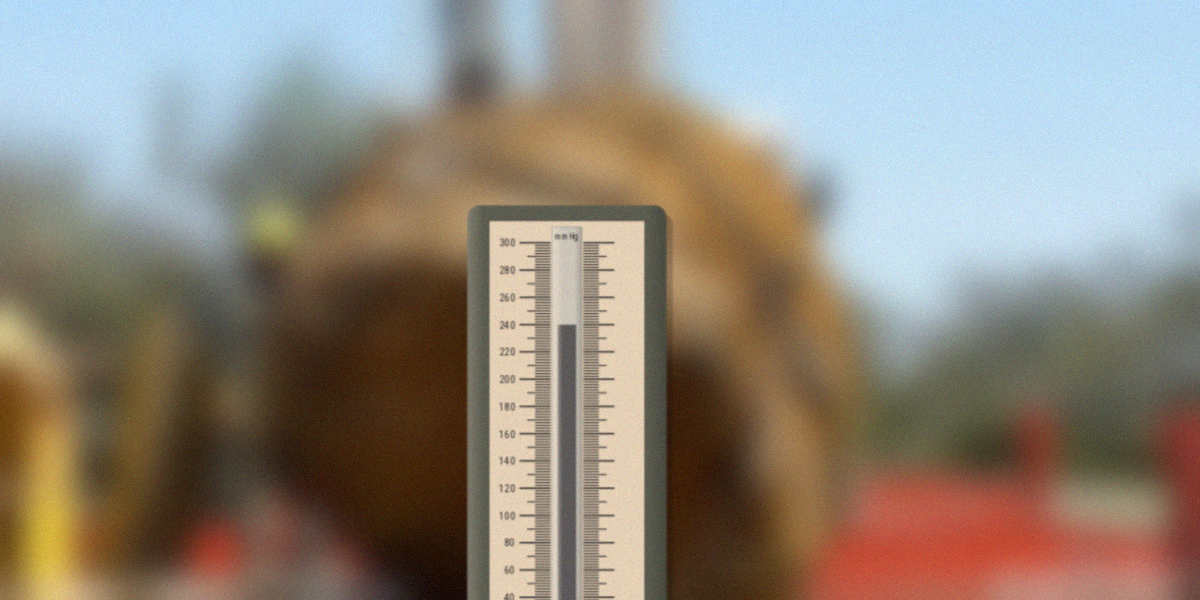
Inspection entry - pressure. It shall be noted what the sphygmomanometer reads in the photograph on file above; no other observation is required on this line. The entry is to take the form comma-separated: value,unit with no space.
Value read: 240,mmHg
